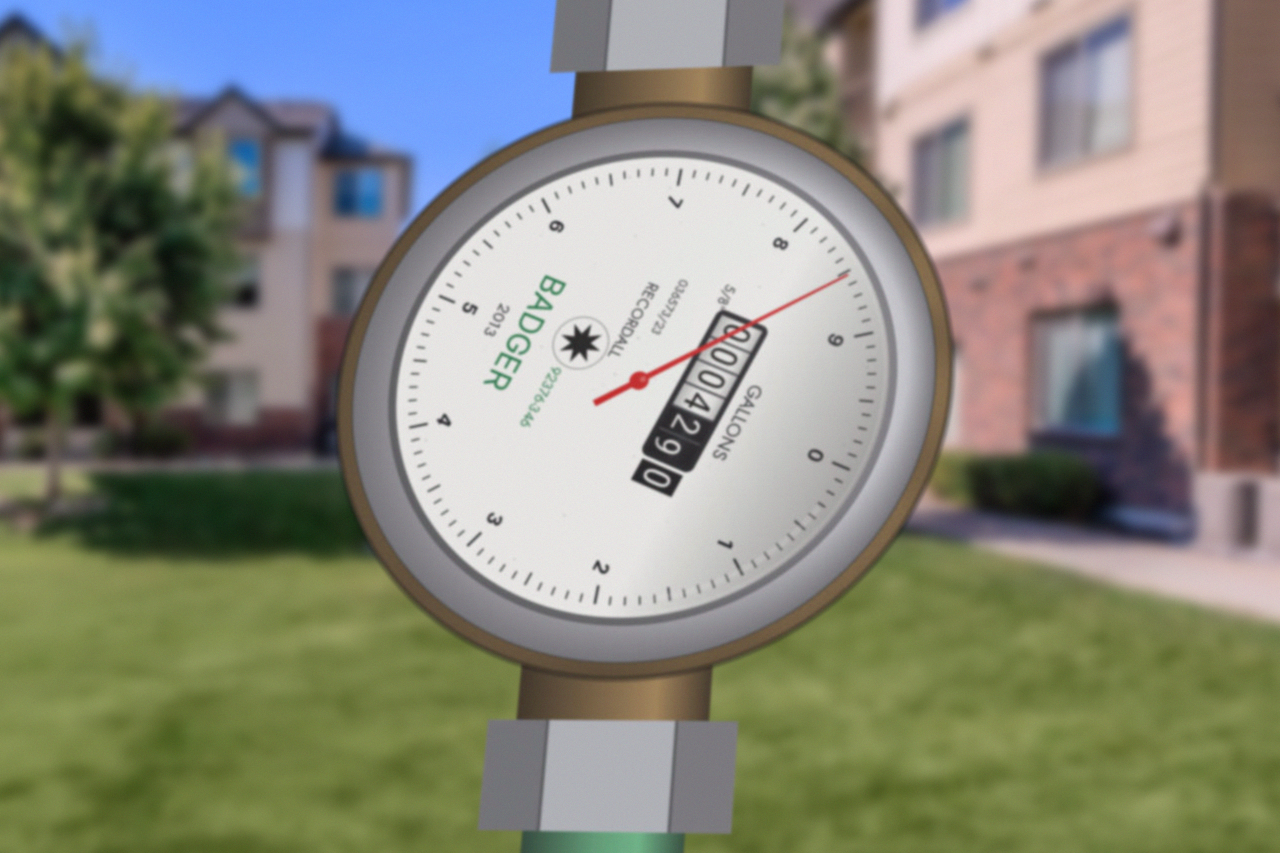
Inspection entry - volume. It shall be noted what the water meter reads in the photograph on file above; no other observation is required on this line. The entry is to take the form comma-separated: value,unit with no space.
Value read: 4288.5,gal
